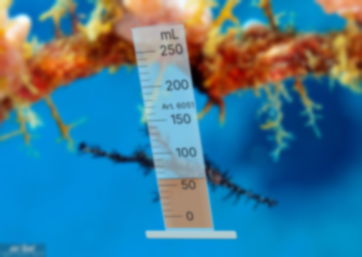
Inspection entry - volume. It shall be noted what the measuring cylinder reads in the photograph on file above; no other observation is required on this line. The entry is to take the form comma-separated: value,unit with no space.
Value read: 60,mL
